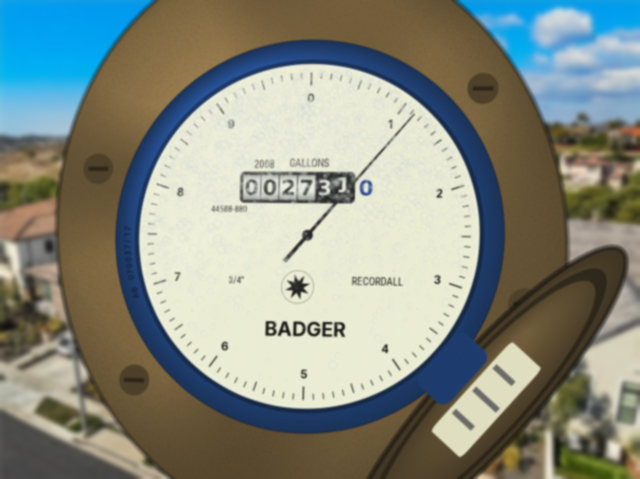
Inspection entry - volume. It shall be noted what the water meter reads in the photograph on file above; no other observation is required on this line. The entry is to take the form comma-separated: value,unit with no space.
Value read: 27311.1,gal
